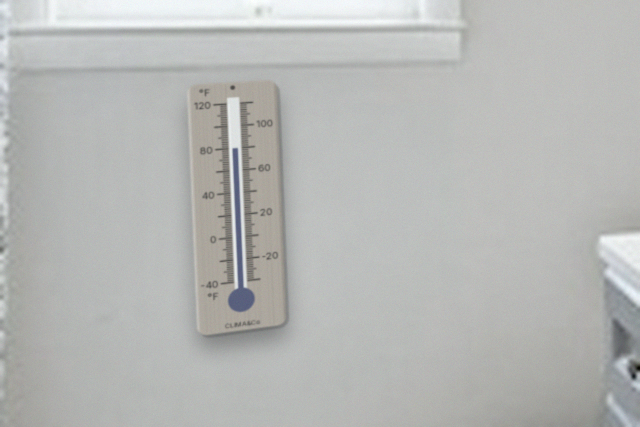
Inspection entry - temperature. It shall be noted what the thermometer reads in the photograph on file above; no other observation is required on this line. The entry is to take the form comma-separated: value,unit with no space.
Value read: 80,°F
